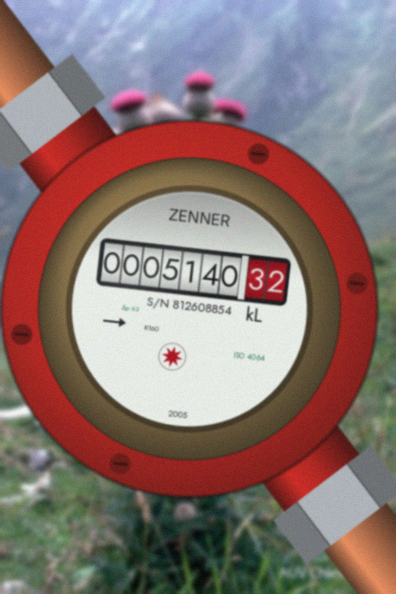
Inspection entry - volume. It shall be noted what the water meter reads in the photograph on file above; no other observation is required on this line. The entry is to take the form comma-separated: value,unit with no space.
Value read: 5140.32,kL
